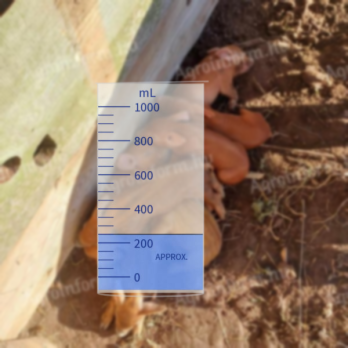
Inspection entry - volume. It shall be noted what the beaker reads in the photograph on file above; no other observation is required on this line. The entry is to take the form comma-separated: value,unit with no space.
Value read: 250,mL
